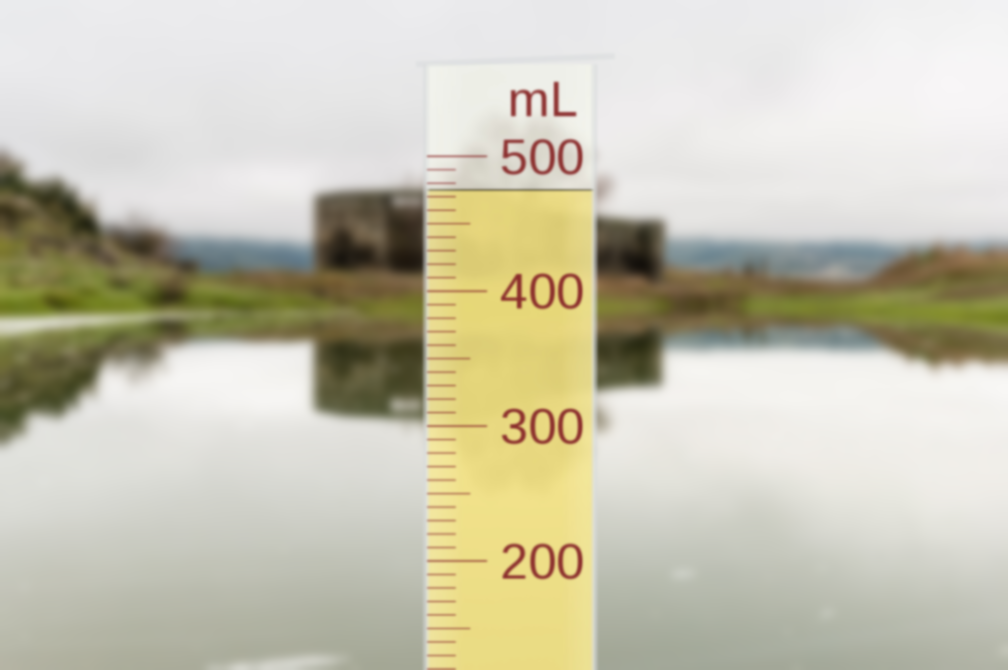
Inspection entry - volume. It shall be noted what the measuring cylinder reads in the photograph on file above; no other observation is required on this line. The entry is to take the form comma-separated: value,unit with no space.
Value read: 475,mL
